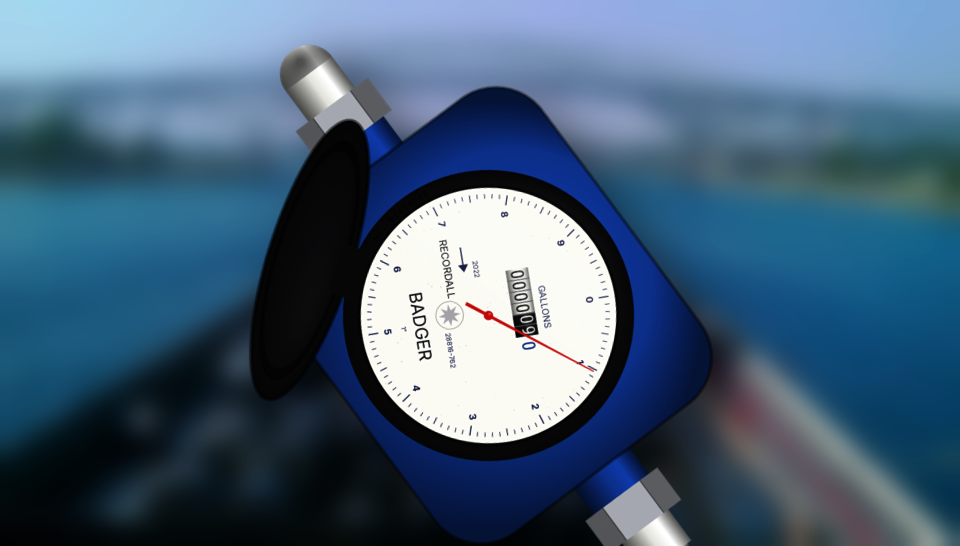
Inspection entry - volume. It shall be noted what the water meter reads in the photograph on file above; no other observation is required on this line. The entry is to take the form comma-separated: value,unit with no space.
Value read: 91.0,gal
